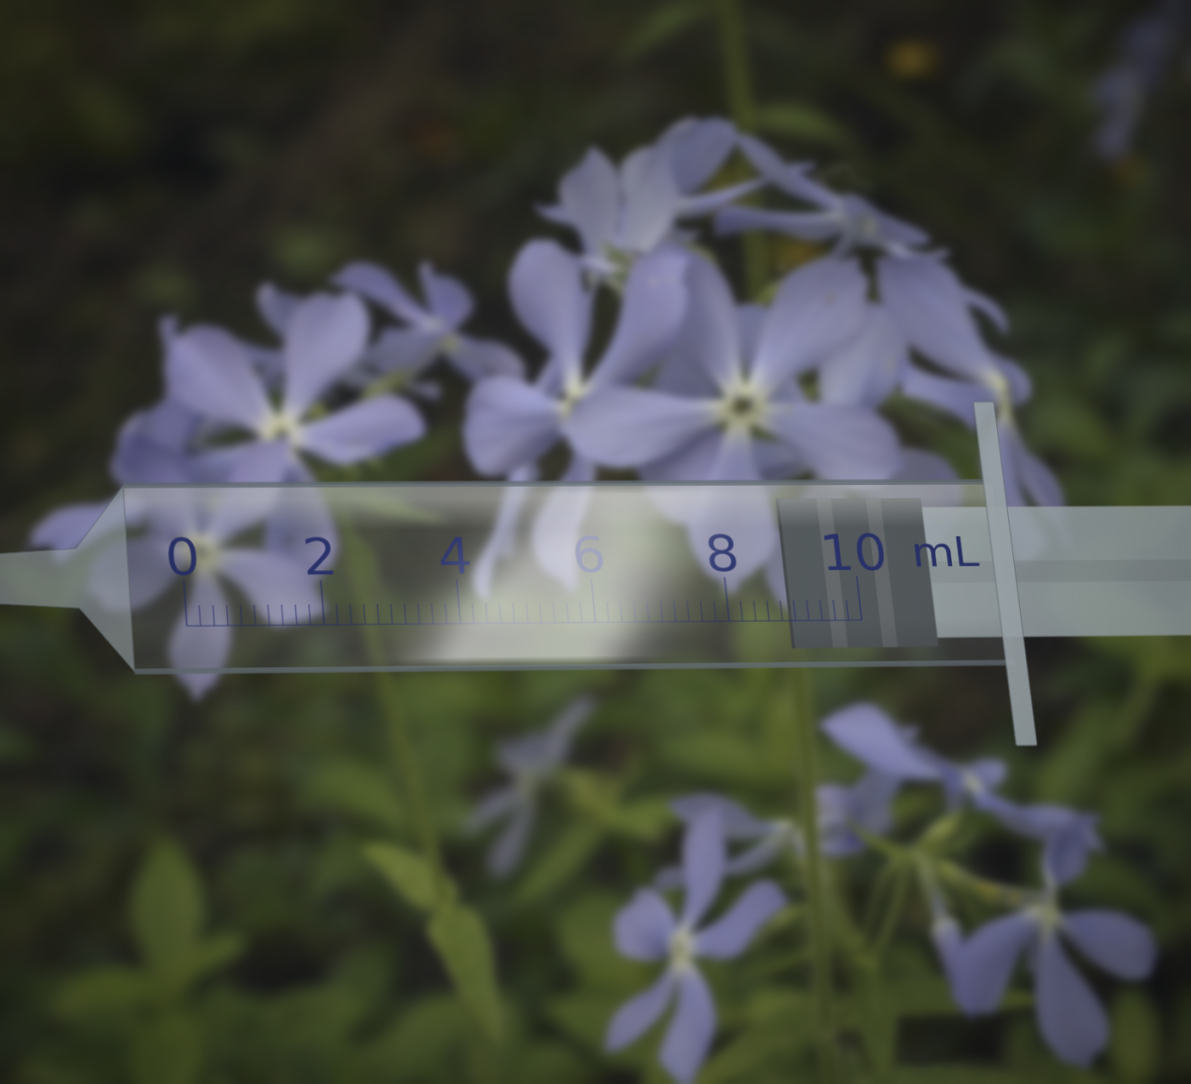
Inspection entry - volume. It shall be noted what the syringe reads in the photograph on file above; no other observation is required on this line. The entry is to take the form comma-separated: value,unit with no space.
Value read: 8.9,mL
